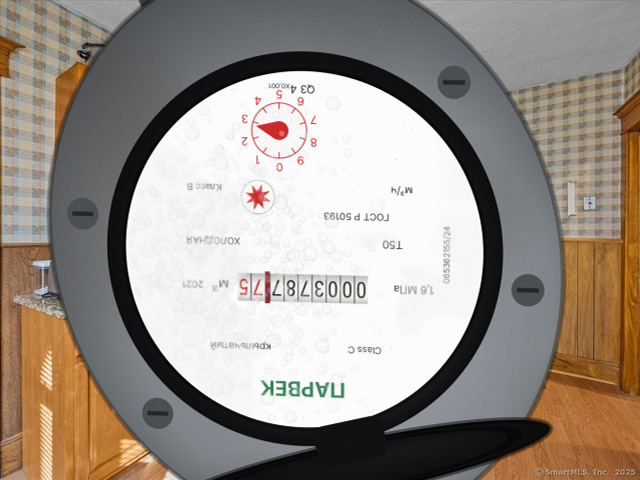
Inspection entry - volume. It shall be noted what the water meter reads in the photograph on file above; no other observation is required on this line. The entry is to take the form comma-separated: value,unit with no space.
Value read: 3787.752,m³
